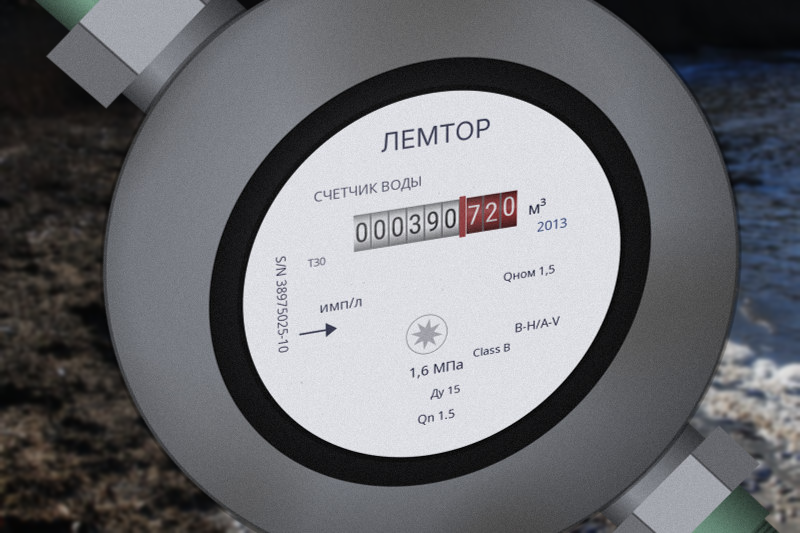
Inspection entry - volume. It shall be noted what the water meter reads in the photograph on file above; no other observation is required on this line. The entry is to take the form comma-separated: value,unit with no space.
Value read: 390.720,m³
